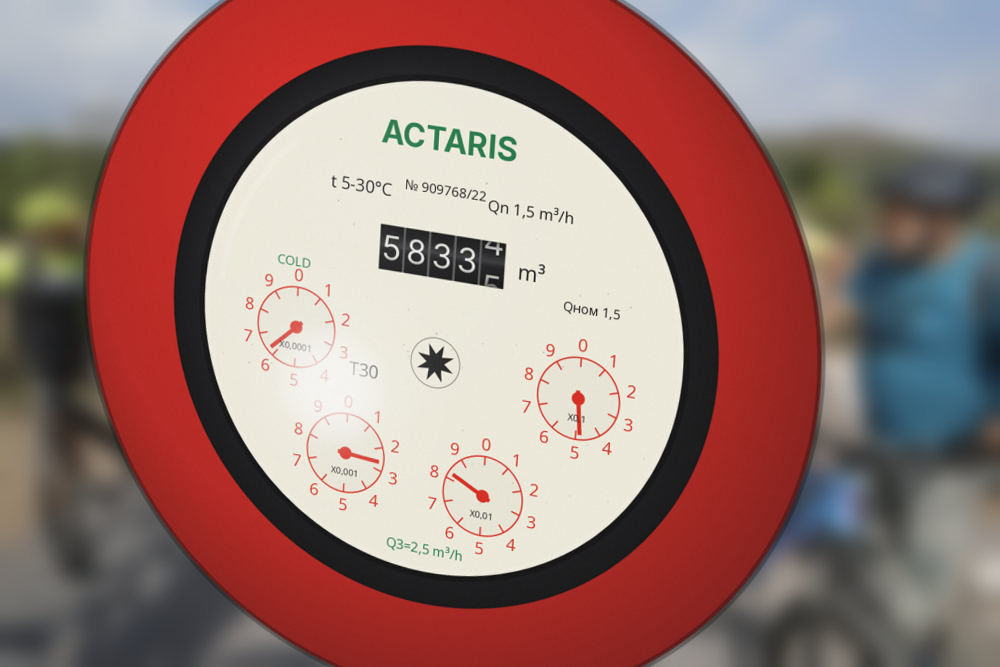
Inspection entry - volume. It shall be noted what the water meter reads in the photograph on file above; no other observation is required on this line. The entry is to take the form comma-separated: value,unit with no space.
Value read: 58334.4826,m³
